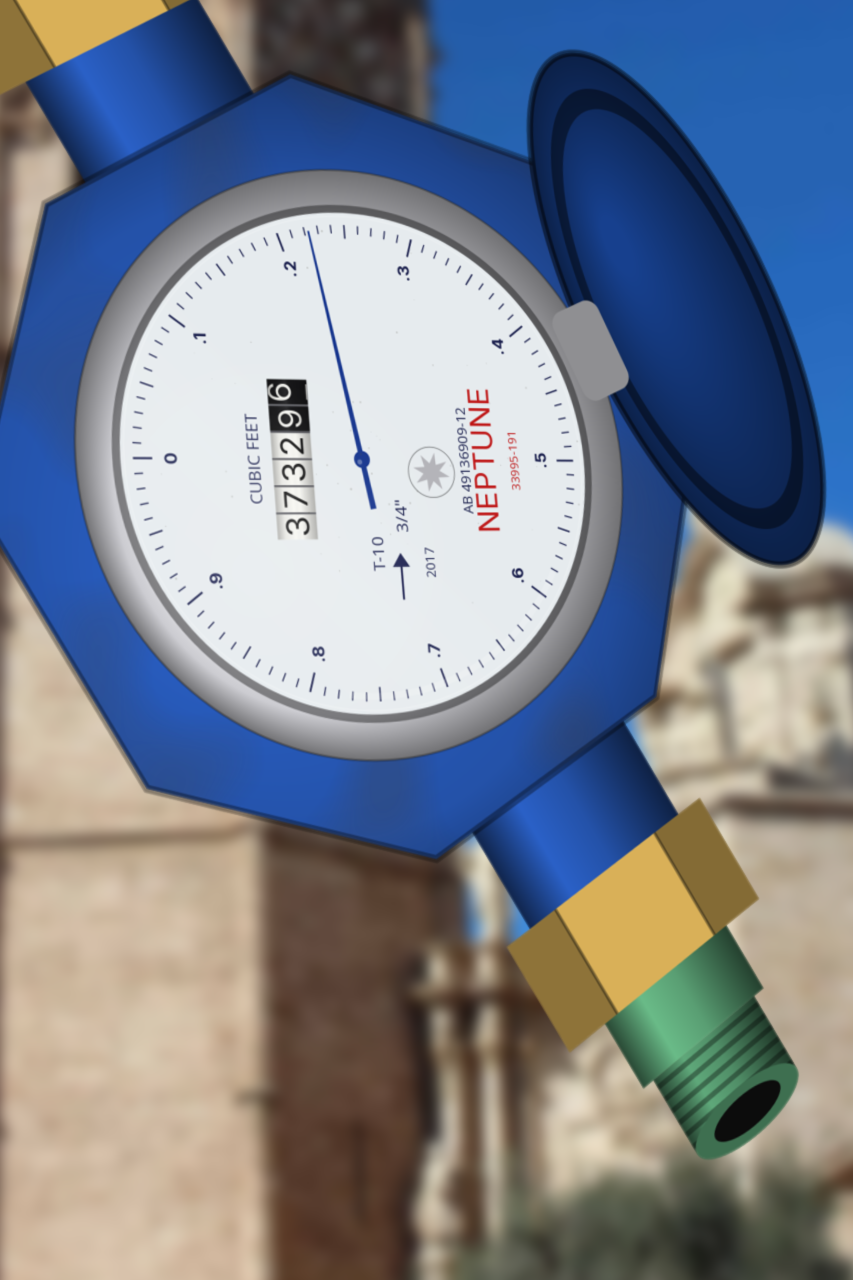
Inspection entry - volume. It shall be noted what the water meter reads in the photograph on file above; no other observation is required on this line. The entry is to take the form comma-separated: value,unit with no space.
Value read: 373296.22,ft³
